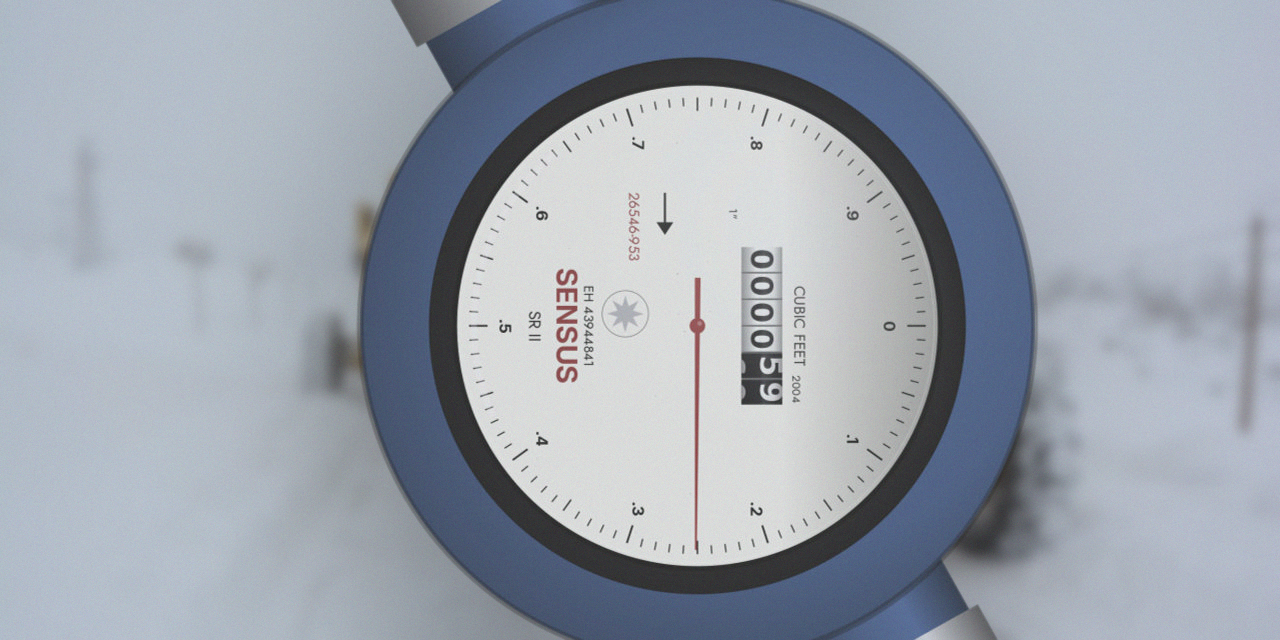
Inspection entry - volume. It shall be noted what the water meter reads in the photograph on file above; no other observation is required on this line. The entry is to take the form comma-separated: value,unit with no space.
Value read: 59.25,ft³
